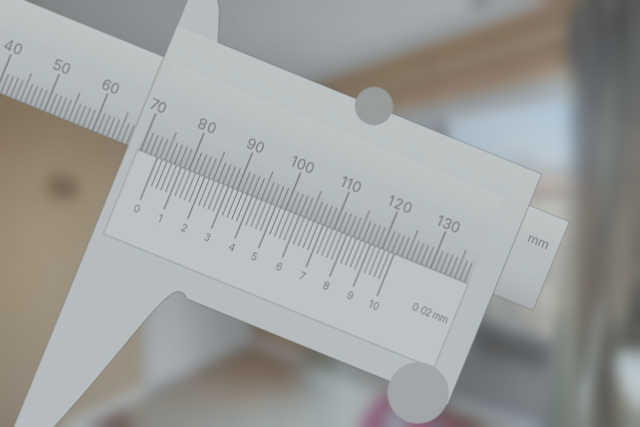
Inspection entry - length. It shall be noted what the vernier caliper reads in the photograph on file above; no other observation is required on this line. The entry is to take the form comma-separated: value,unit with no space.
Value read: 73.5,mm
